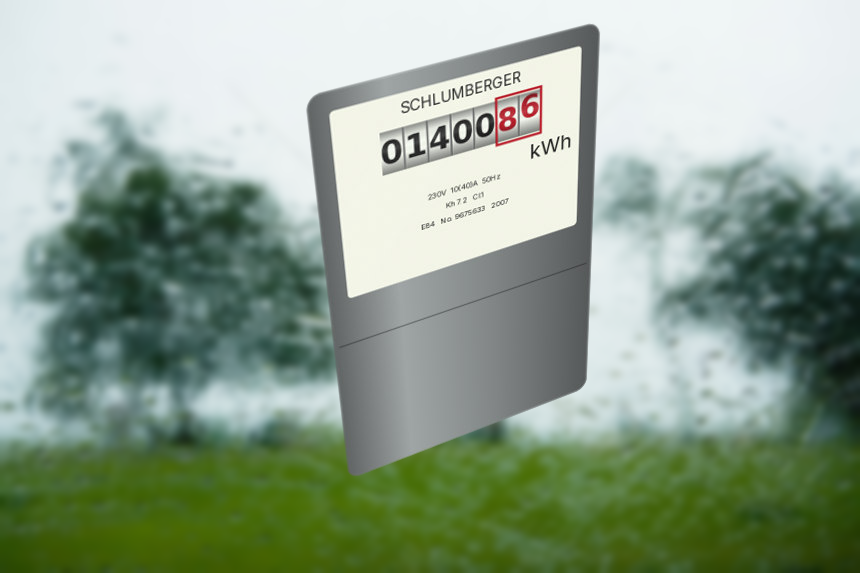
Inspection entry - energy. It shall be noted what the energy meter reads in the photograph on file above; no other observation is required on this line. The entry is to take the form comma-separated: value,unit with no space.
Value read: 1400.86,kWh
